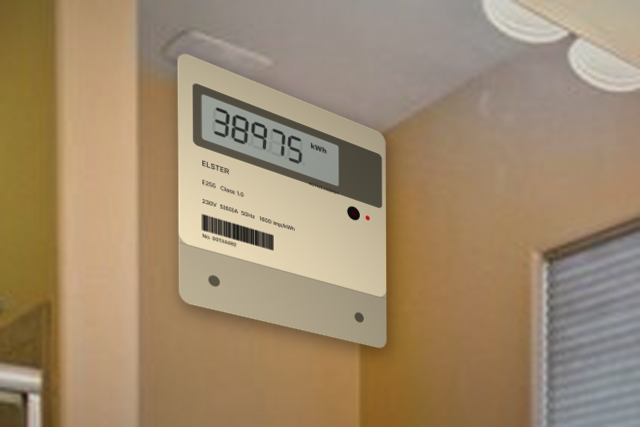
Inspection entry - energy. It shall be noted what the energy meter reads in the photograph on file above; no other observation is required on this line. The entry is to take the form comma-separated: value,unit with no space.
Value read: 38975,kWh
